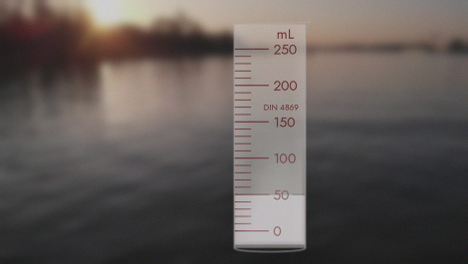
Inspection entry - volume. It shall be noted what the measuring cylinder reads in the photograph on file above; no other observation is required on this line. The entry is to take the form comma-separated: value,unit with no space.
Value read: 50,mL
